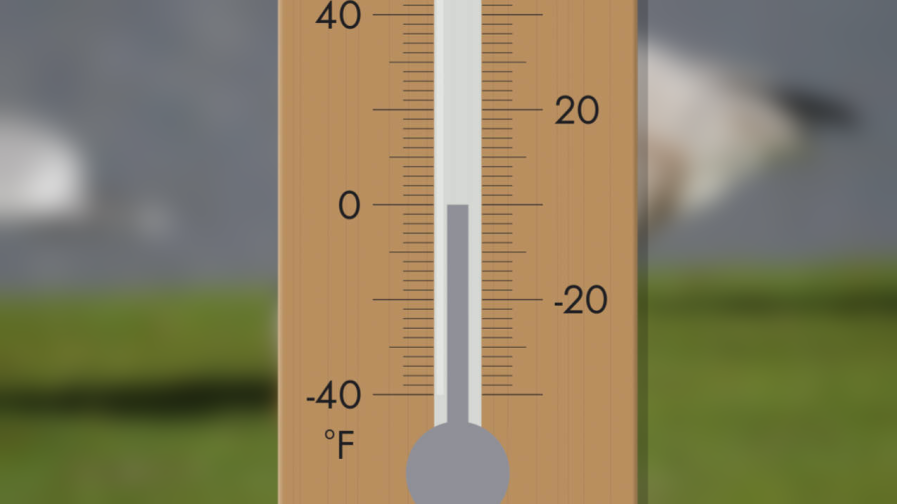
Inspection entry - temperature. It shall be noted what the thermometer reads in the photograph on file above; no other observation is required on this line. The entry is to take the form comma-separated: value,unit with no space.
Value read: 0,°F
